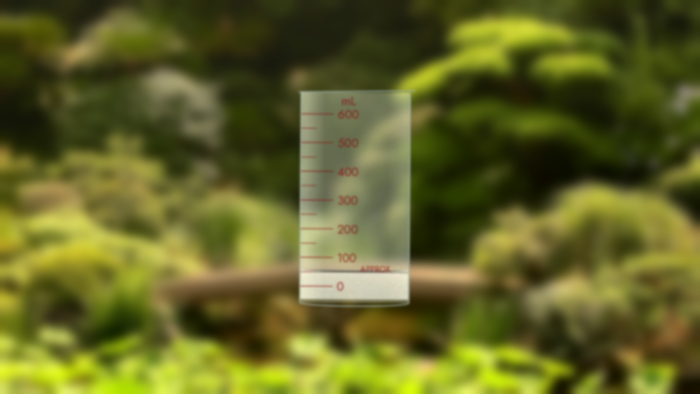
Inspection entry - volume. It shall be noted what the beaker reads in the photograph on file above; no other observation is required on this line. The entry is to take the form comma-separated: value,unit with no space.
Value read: 50,mL
